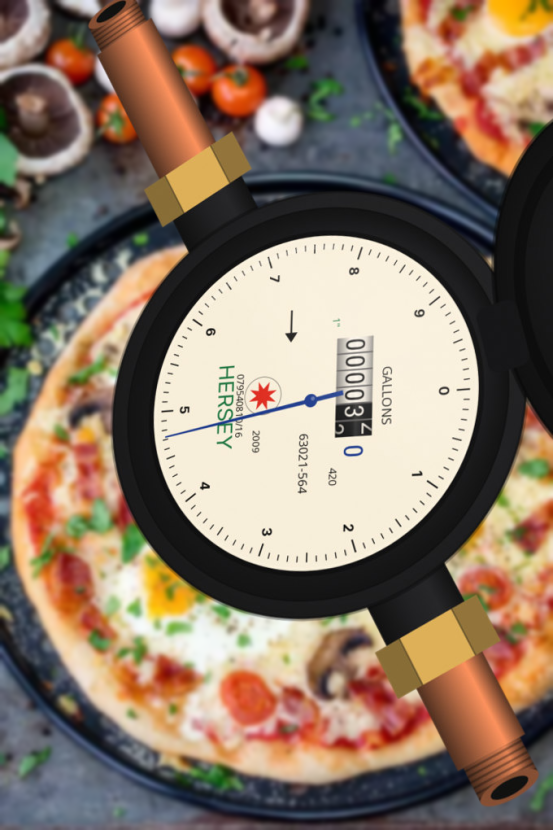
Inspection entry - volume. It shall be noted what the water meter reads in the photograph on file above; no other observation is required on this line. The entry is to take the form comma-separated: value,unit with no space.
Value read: 324.7,gal
